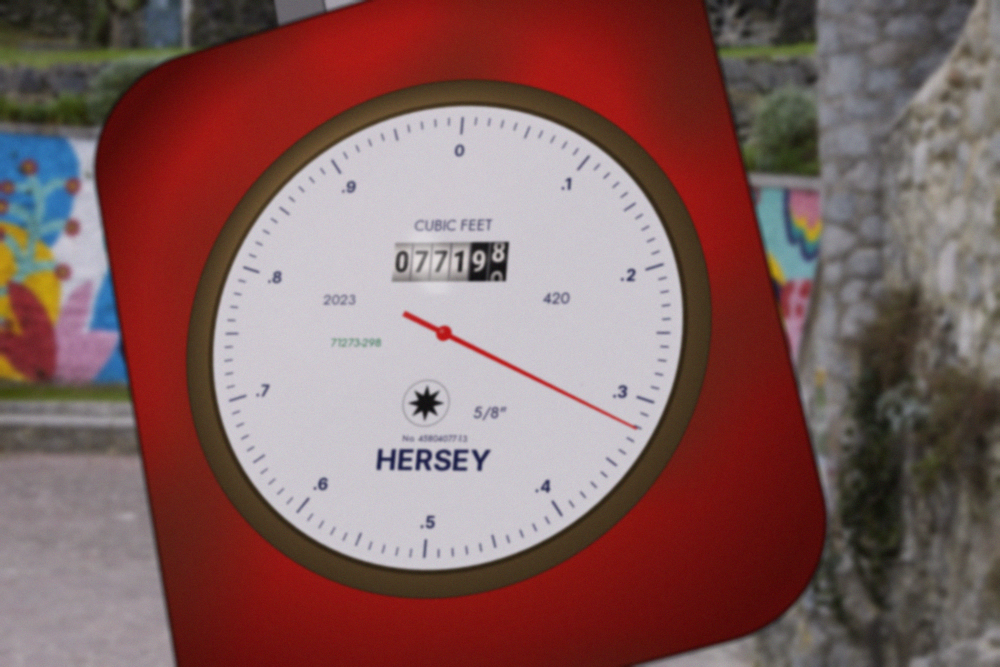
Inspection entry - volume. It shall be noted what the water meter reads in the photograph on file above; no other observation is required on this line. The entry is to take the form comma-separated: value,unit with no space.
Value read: 77198.32,ft³
